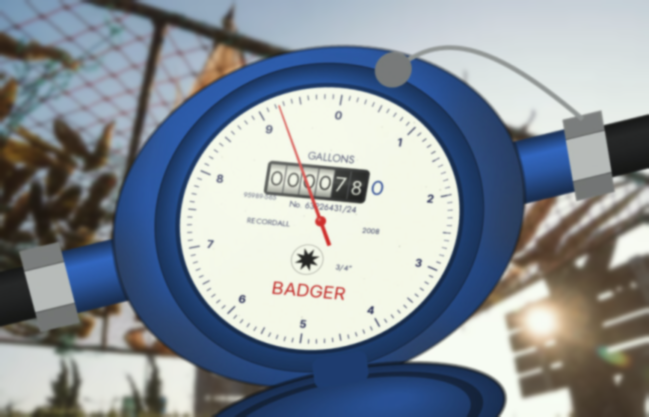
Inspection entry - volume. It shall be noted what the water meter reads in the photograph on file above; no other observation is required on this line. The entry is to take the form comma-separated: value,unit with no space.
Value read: 779.2,gal
